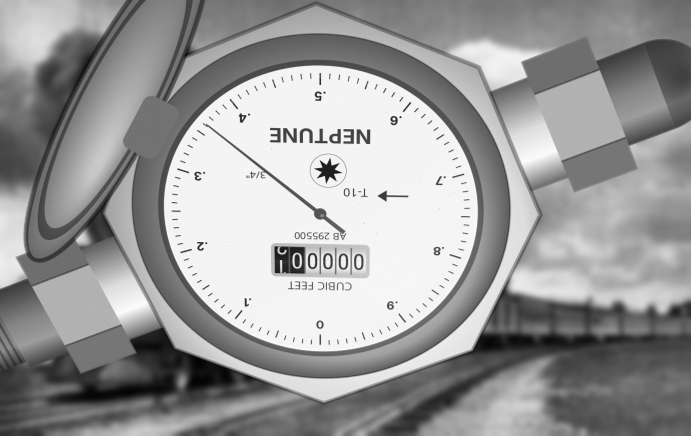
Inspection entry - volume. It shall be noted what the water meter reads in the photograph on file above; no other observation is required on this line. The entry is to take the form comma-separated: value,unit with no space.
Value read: 1.36,ft³
